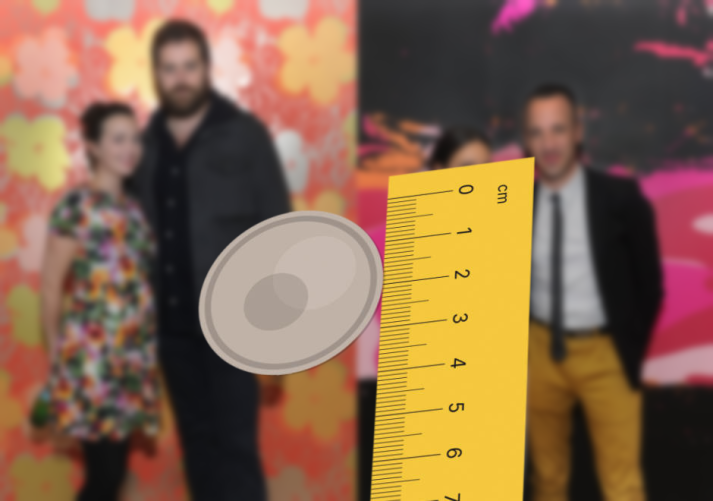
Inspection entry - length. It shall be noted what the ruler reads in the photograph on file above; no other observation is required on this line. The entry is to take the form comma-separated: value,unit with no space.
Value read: 3.8,cm
